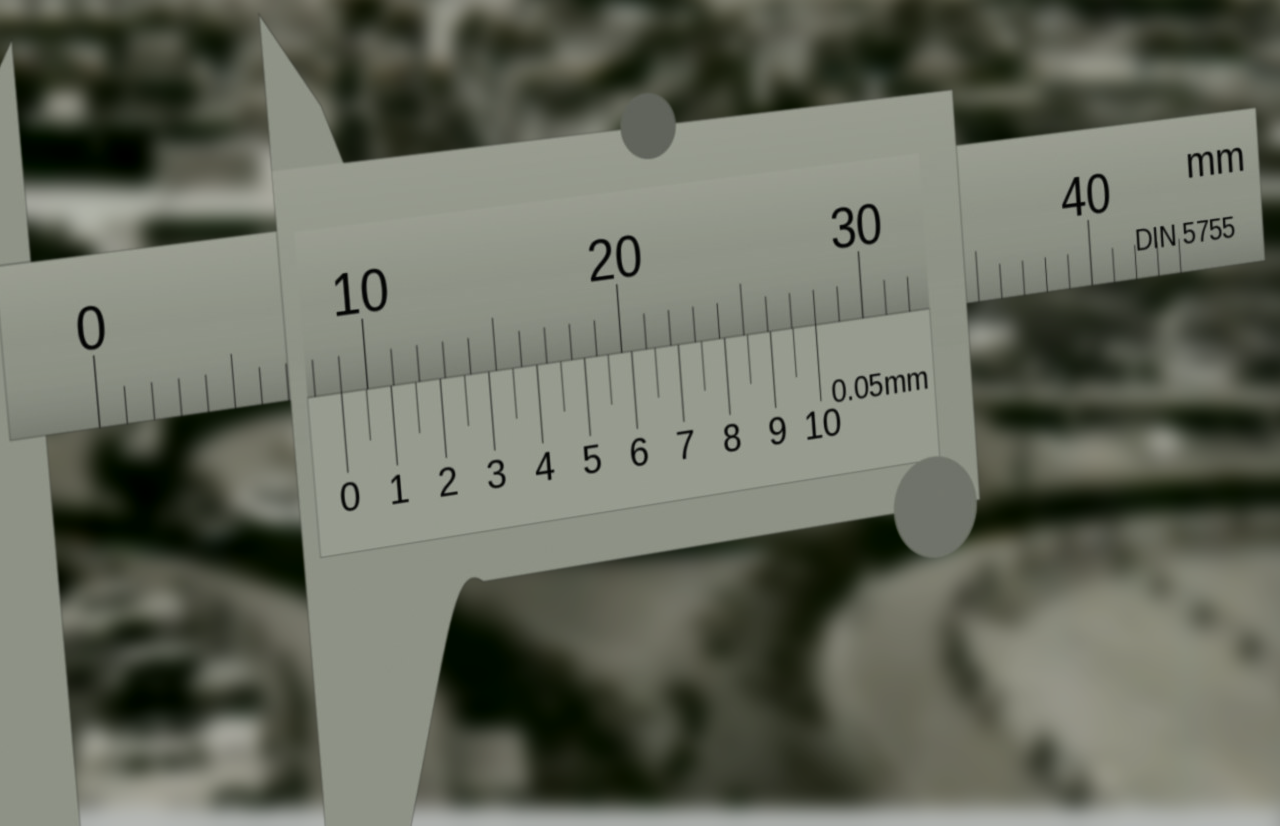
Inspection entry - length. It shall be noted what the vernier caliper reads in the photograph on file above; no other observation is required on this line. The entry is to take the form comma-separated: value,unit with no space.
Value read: 9.0,mm
